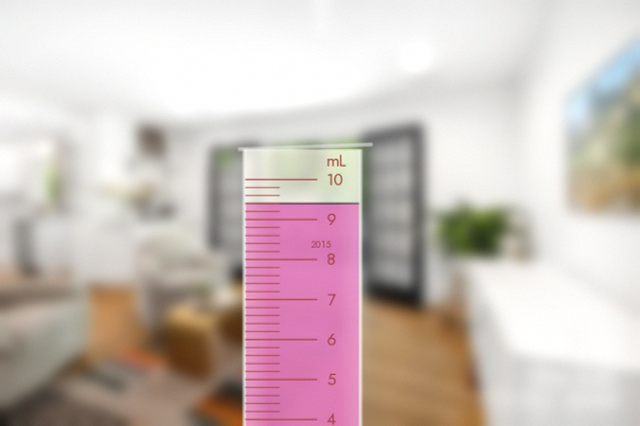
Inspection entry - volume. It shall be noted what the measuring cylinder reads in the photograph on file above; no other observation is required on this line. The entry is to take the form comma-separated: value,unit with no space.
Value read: 9.4,mL
